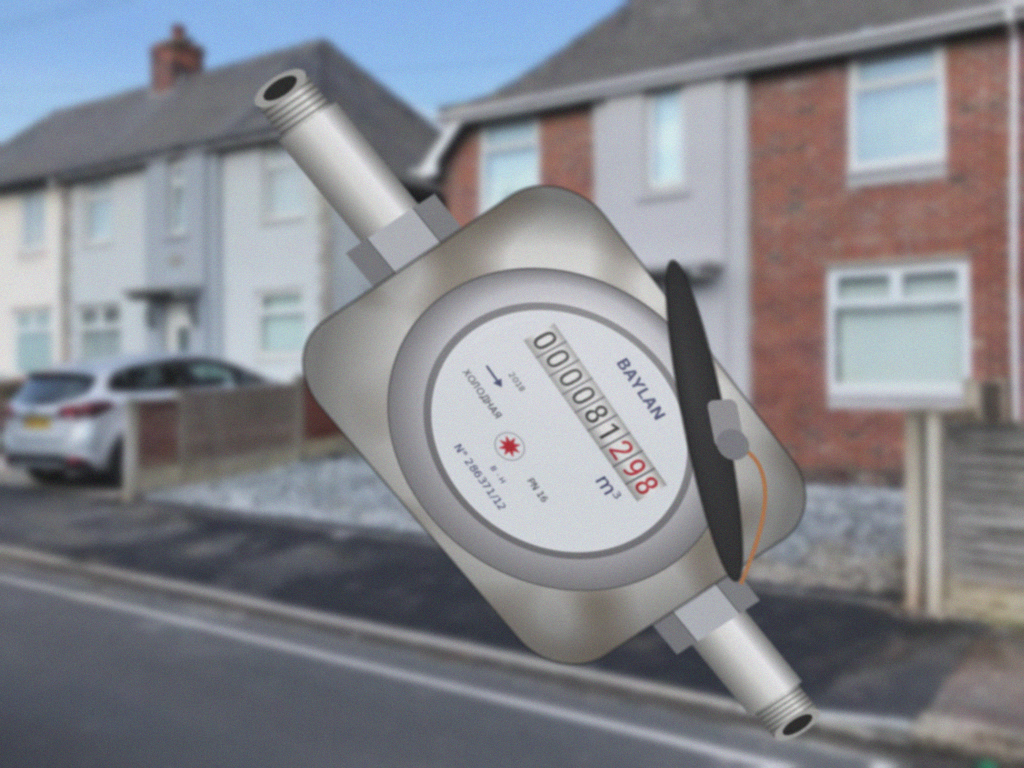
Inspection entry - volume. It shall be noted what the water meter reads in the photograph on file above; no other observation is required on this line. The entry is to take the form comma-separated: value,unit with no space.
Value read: 81.298,m³
